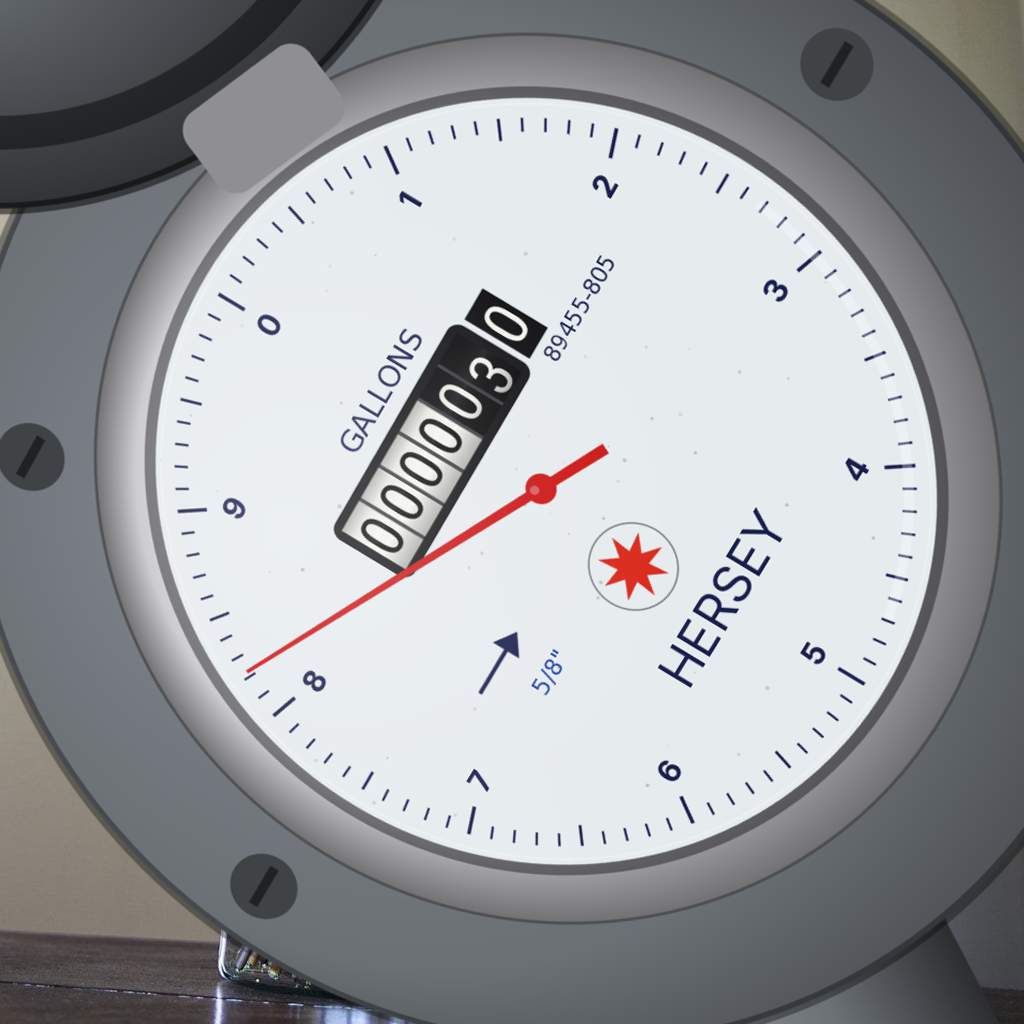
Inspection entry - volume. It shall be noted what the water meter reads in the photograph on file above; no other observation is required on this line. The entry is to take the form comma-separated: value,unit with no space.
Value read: 28.2,gal
